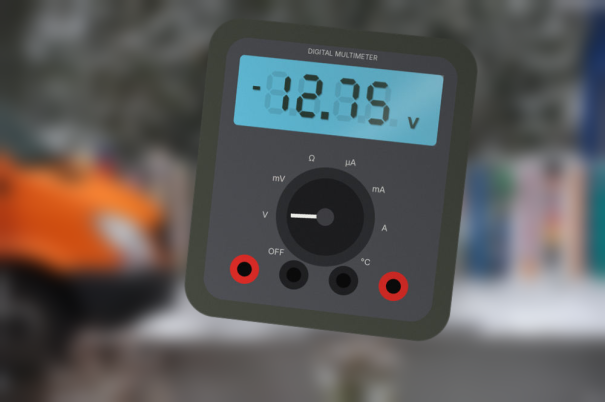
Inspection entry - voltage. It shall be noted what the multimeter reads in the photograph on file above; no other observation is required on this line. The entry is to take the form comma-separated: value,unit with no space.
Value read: -12.75,V
